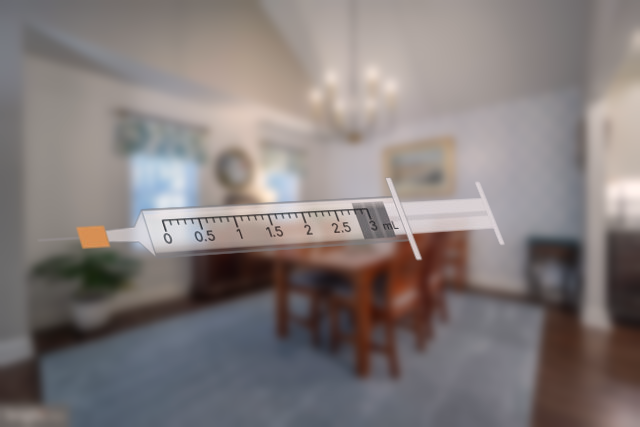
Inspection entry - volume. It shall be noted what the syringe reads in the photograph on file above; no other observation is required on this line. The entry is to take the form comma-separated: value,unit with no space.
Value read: 2.8,mL
